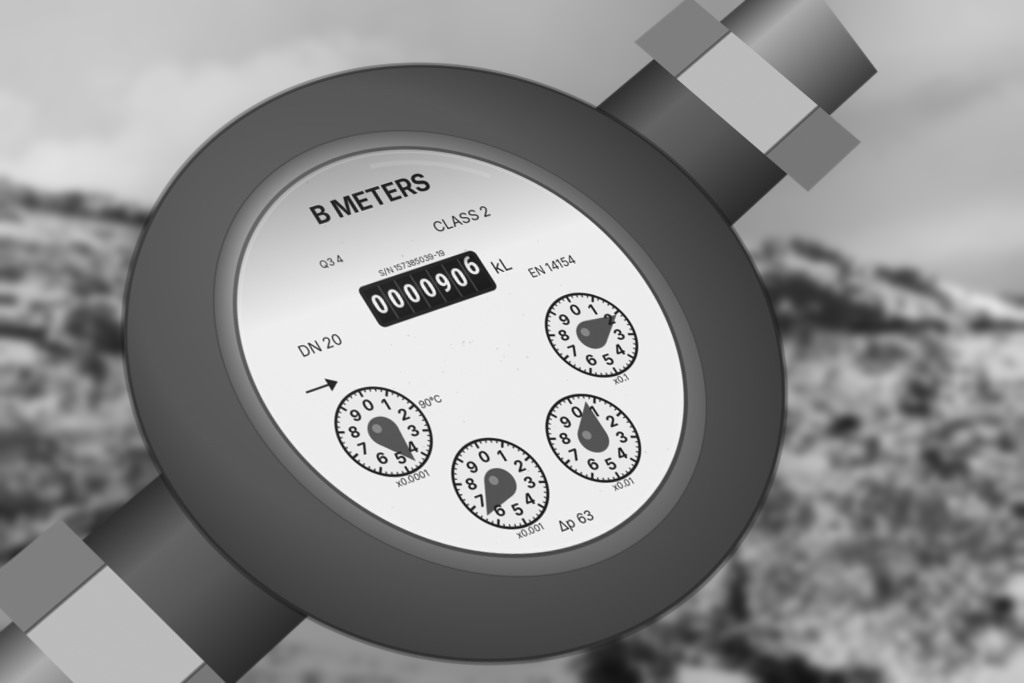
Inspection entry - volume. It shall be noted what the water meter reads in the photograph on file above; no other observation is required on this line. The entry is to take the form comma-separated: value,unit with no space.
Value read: 906.2064,kL
